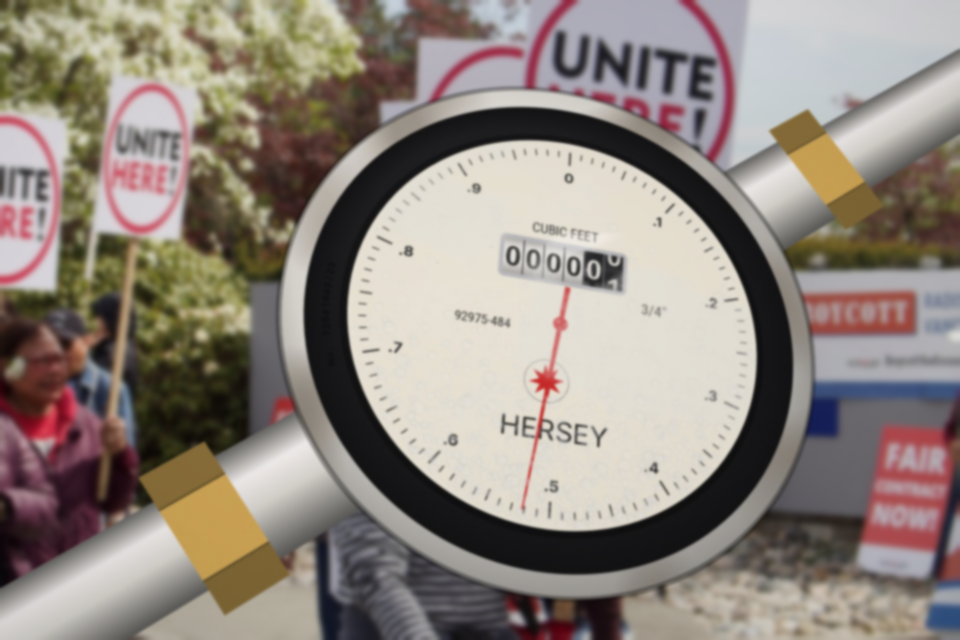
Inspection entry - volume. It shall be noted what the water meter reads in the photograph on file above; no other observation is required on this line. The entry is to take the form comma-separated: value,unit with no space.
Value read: 0.52,ft³
